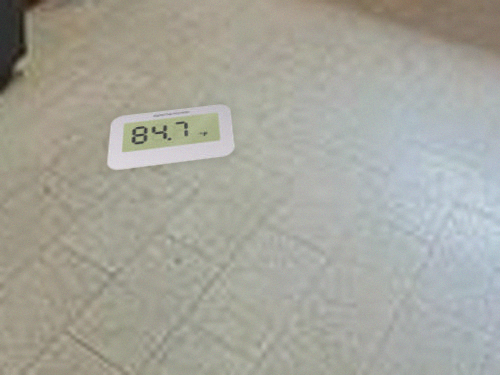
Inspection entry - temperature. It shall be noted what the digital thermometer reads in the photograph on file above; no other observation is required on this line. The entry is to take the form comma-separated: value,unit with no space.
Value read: 84.7,°F
